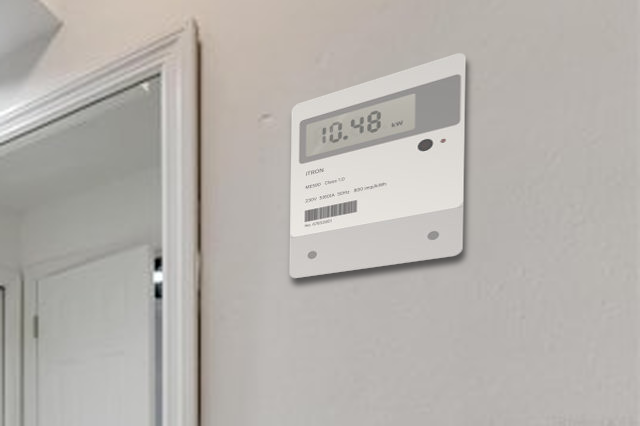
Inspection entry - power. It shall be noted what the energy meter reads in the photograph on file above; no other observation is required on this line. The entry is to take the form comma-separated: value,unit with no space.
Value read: 10.48,kW
